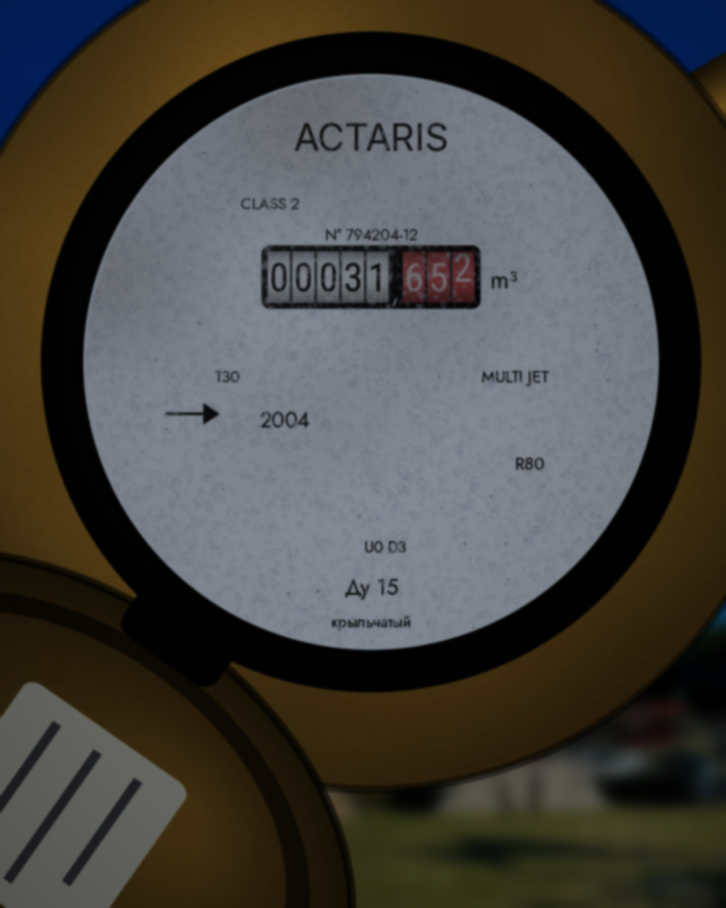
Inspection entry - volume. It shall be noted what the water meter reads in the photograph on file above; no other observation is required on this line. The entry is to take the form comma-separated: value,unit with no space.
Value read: 31.652,m³
